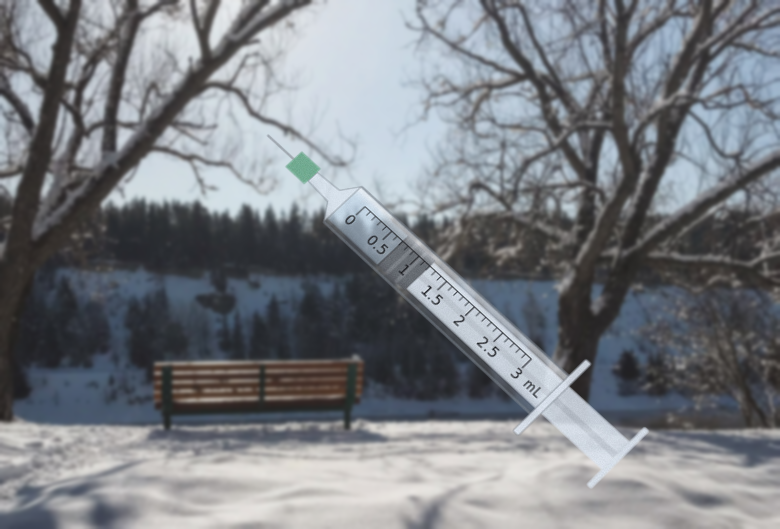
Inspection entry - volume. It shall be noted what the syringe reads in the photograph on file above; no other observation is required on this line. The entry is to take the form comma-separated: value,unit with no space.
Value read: 0.7,mL
